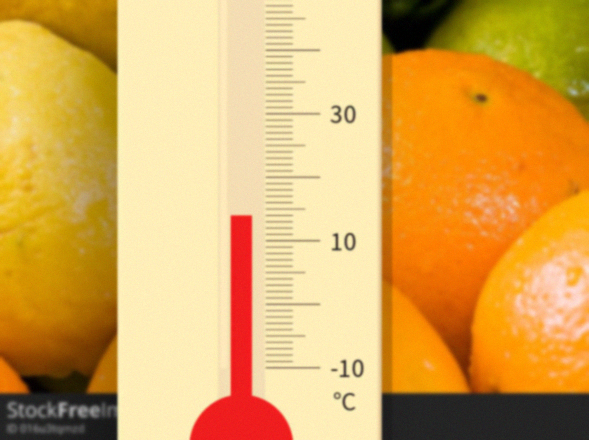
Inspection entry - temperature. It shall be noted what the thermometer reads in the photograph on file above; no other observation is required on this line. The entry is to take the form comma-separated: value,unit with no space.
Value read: 14,°C
